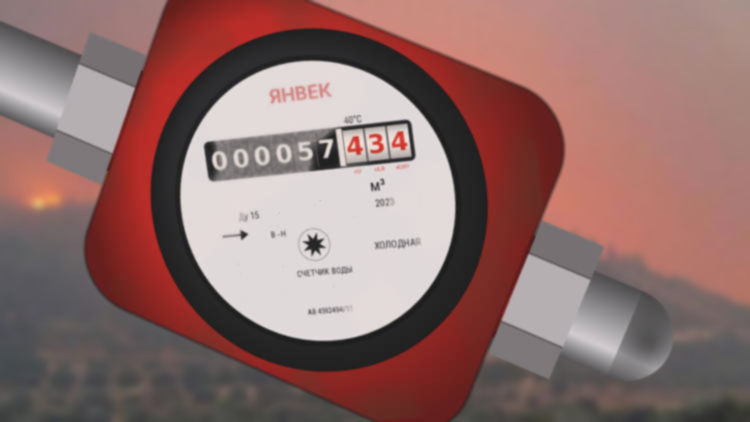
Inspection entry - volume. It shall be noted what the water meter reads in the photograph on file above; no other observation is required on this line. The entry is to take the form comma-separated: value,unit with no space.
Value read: 57.434,m³
